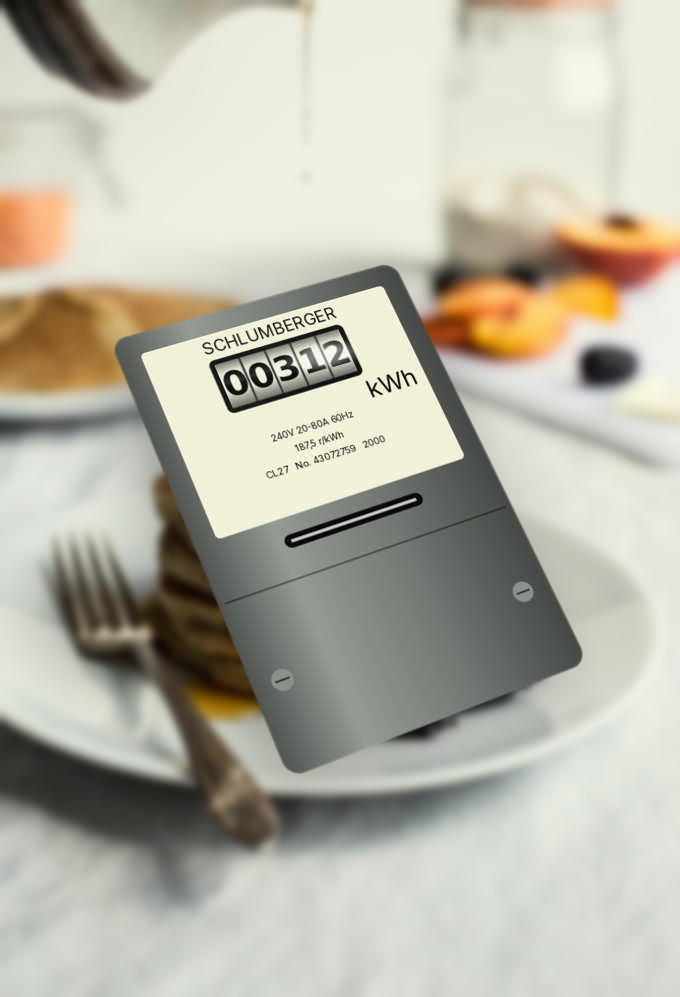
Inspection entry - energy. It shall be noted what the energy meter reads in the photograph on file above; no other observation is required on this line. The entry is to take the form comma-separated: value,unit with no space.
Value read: 312,kWh
